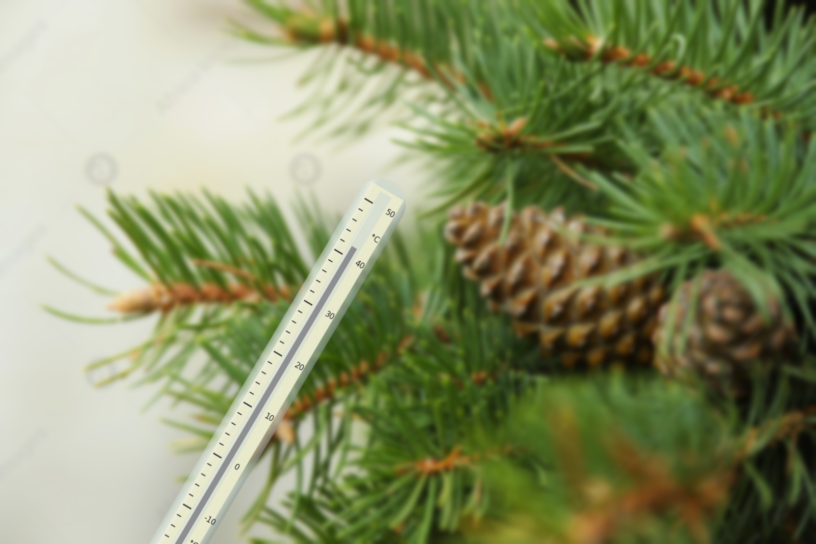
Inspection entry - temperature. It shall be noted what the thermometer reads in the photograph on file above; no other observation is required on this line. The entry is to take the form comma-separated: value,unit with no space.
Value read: 42,°C
